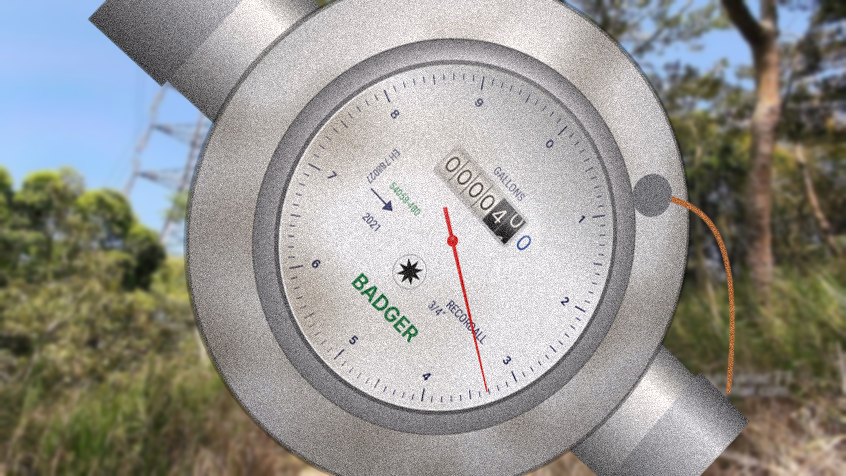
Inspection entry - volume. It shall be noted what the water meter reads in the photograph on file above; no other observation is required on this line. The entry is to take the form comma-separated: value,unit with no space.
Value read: 403.3,gal
